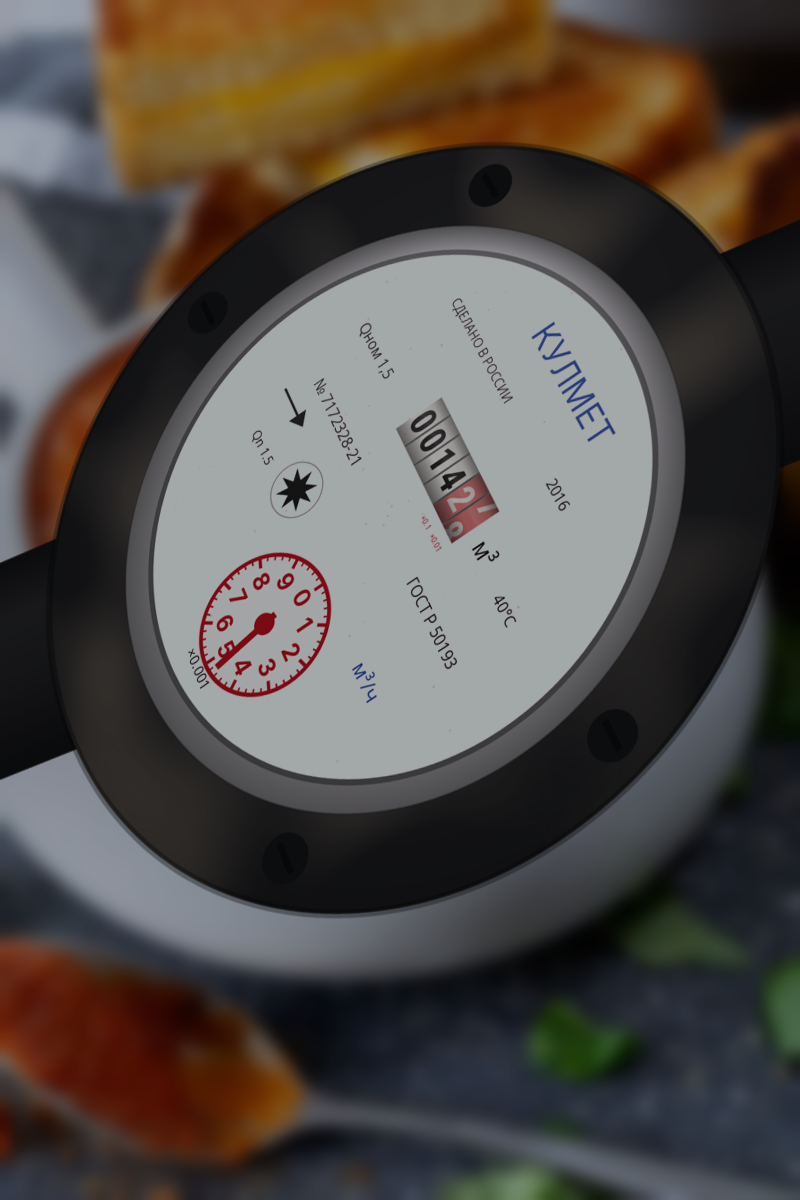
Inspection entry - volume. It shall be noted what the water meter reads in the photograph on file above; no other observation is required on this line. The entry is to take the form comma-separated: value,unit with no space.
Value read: 14.274,m³
